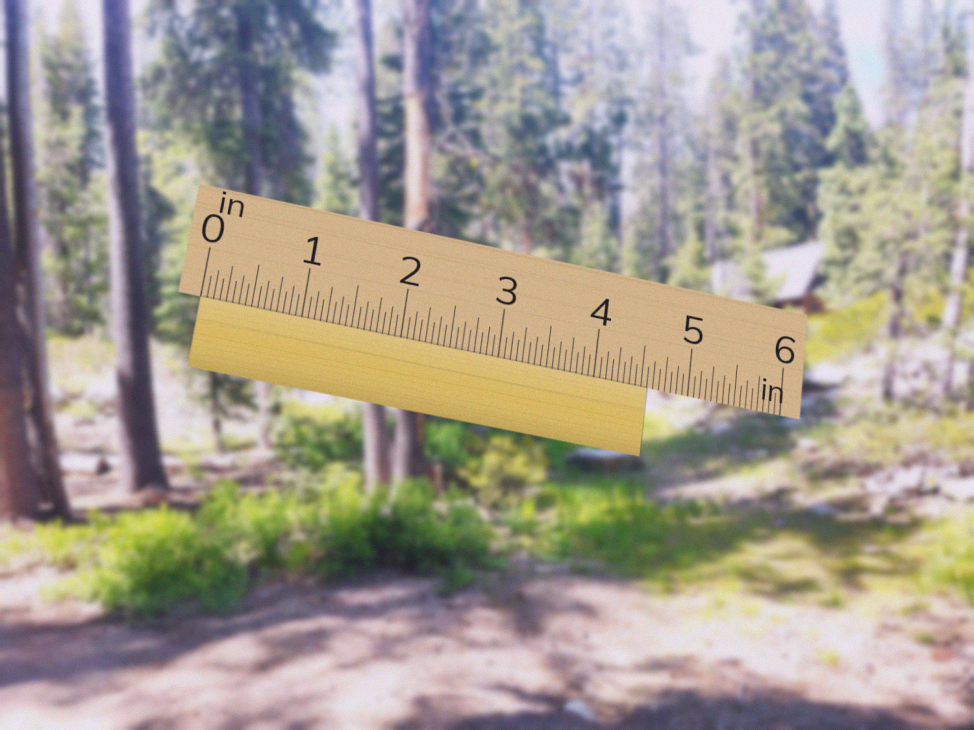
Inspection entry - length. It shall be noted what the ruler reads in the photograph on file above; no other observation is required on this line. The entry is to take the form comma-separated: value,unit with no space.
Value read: 4.5625,in
